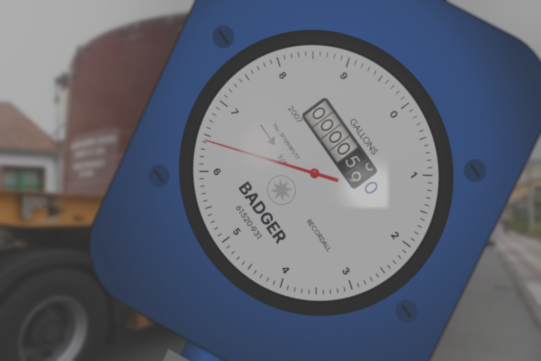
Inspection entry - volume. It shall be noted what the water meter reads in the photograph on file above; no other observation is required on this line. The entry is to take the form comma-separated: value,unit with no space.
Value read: 586.4,gal
